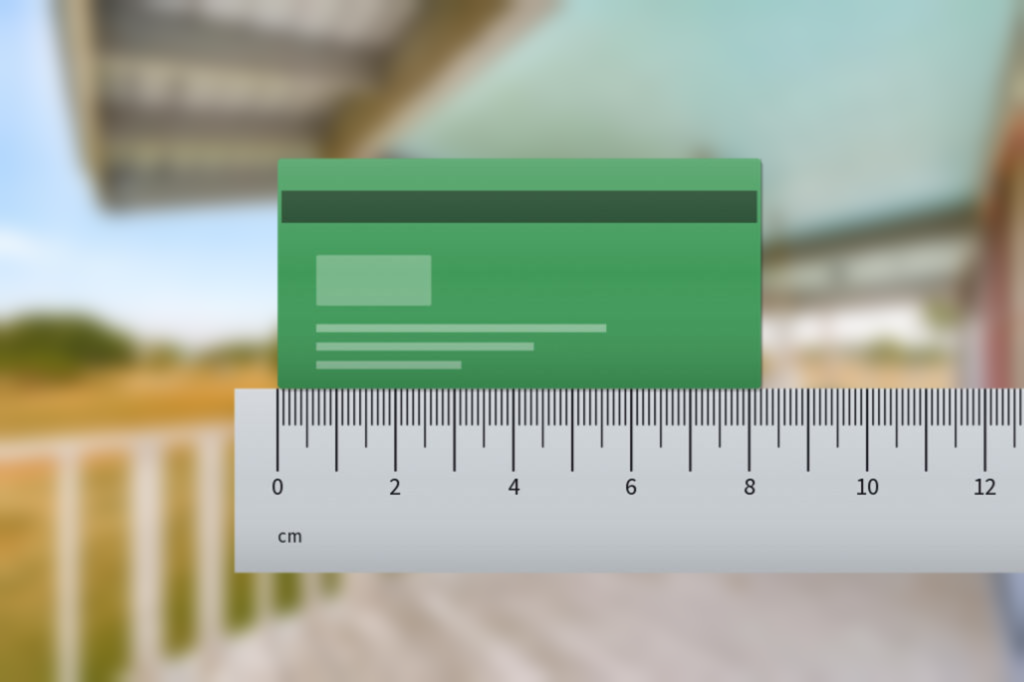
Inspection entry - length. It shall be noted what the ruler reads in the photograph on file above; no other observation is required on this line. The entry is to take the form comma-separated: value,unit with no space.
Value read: 8.2,cm
